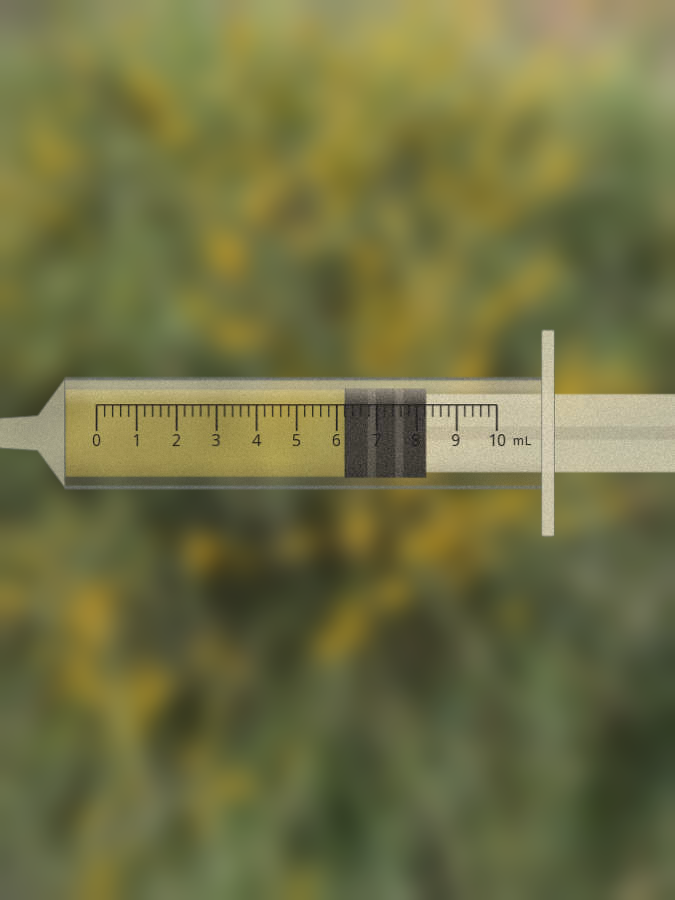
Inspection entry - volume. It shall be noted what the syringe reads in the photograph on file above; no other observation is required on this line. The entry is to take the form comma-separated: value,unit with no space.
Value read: 6.2,mL
